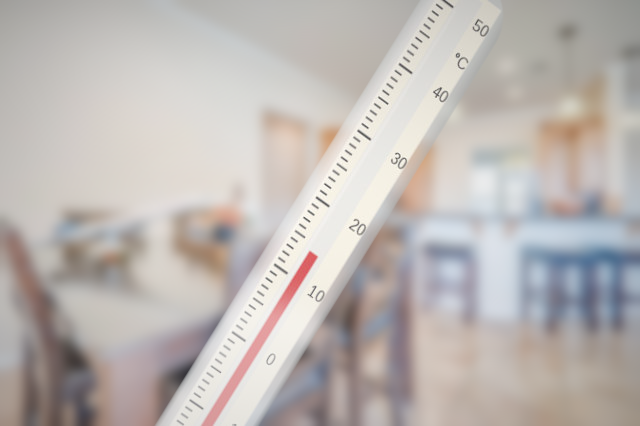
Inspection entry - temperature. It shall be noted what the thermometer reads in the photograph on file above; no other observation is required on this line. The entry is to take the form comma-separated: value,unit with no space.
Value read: 14,°C
